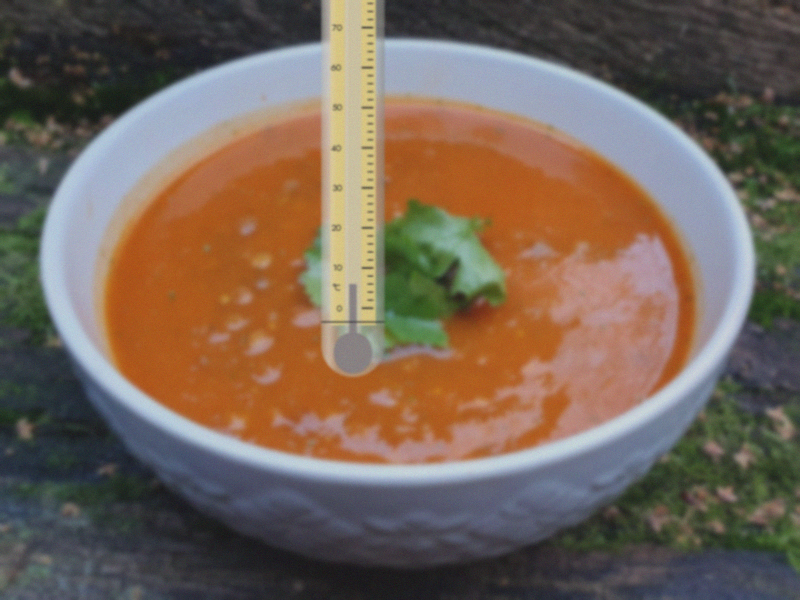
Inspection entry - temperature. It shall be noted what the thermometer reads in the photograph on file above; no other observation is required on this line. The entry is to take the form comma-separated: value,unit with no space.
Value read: 6,°C
